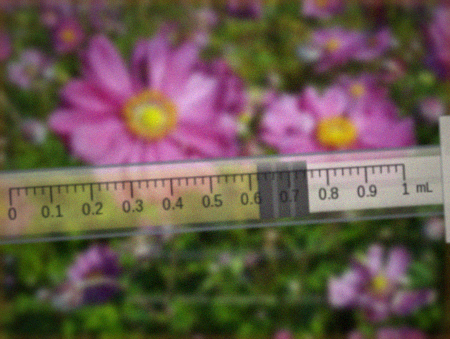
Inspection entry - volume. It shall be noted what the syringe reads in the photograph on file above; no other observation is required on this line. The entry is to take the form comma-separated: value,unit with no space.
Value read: 0.62,mL
